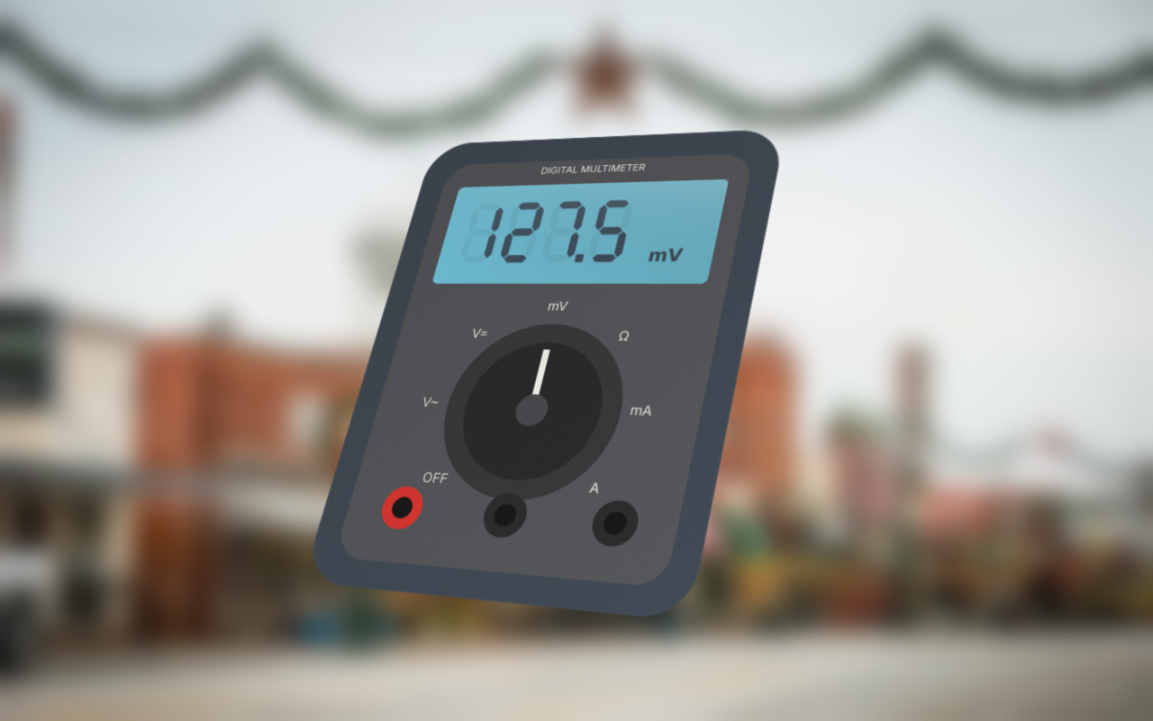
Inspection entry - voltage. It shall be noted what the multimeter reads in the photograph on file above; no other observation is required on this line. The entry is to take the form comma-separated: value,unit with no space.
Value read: 127.5,mV
